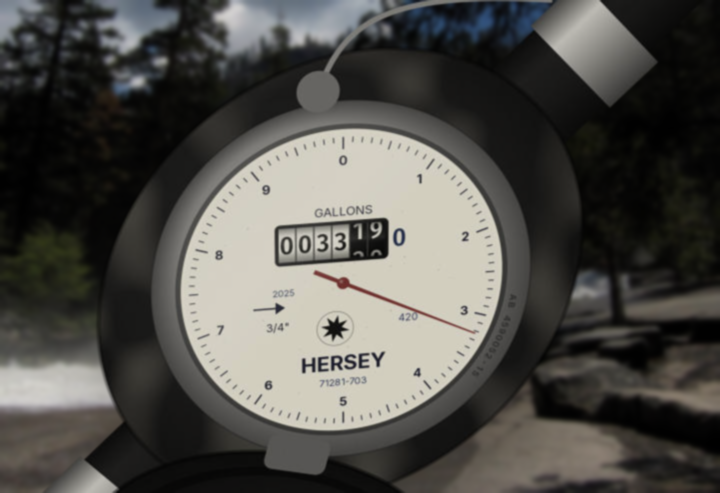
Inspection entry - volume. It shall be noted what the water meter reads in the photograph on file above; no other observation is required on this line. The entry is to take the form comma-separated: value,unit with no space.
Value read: 33193.2,gal
